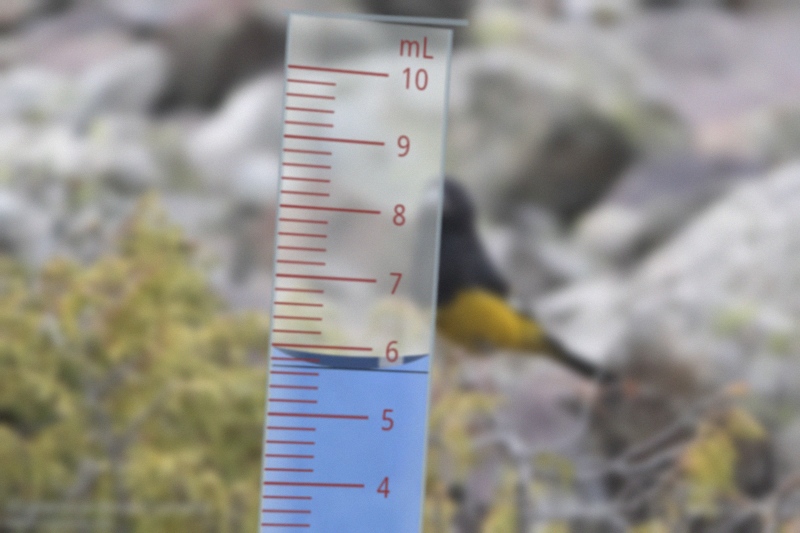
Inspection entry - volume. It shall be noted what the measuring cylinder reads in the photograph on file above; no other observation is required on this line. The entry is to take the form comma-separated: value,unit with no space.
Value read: 5.7,mL
